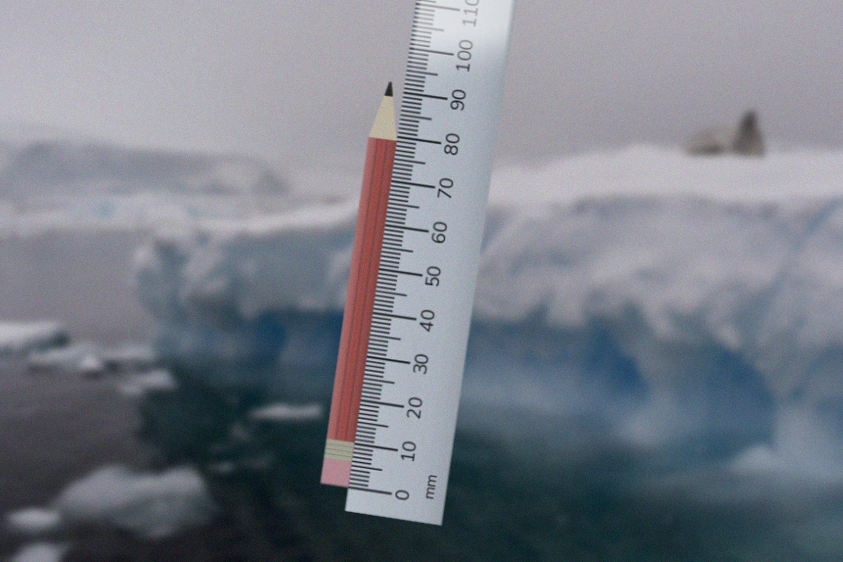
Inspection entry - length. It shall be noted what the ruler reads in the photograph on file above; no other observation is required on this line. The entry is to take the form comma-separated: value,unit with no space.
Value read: 92,mm
